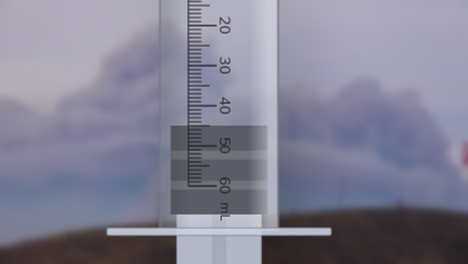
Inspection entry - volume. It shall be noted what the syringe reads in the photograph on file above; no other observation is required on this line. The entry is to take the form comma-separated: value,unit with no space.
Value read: 45,mL
